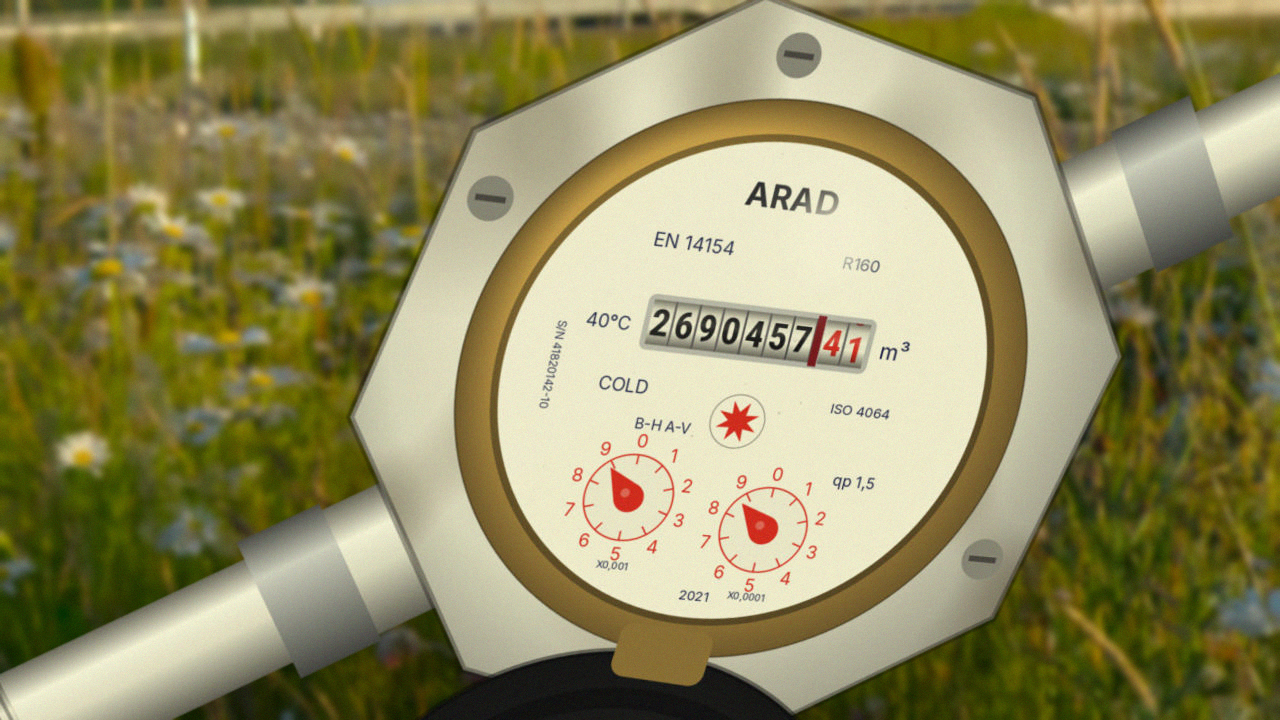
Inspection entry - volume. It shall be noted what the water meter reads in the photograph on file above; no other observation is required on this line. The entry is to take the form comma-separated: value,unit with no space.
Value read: 2690457.4088,m³
